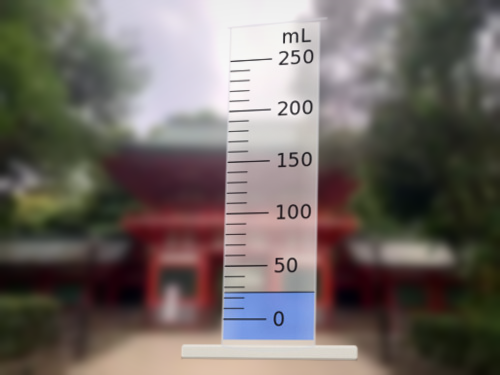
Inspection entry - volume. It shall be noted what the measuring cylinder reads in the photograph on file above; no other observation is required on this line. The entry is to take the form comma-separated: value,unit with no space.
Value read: 25,mL
